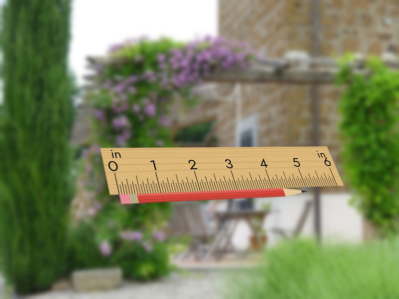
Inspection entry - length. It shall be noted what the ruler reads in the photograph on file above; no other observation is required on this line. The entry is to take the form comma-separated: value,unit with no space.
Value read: 5,in
